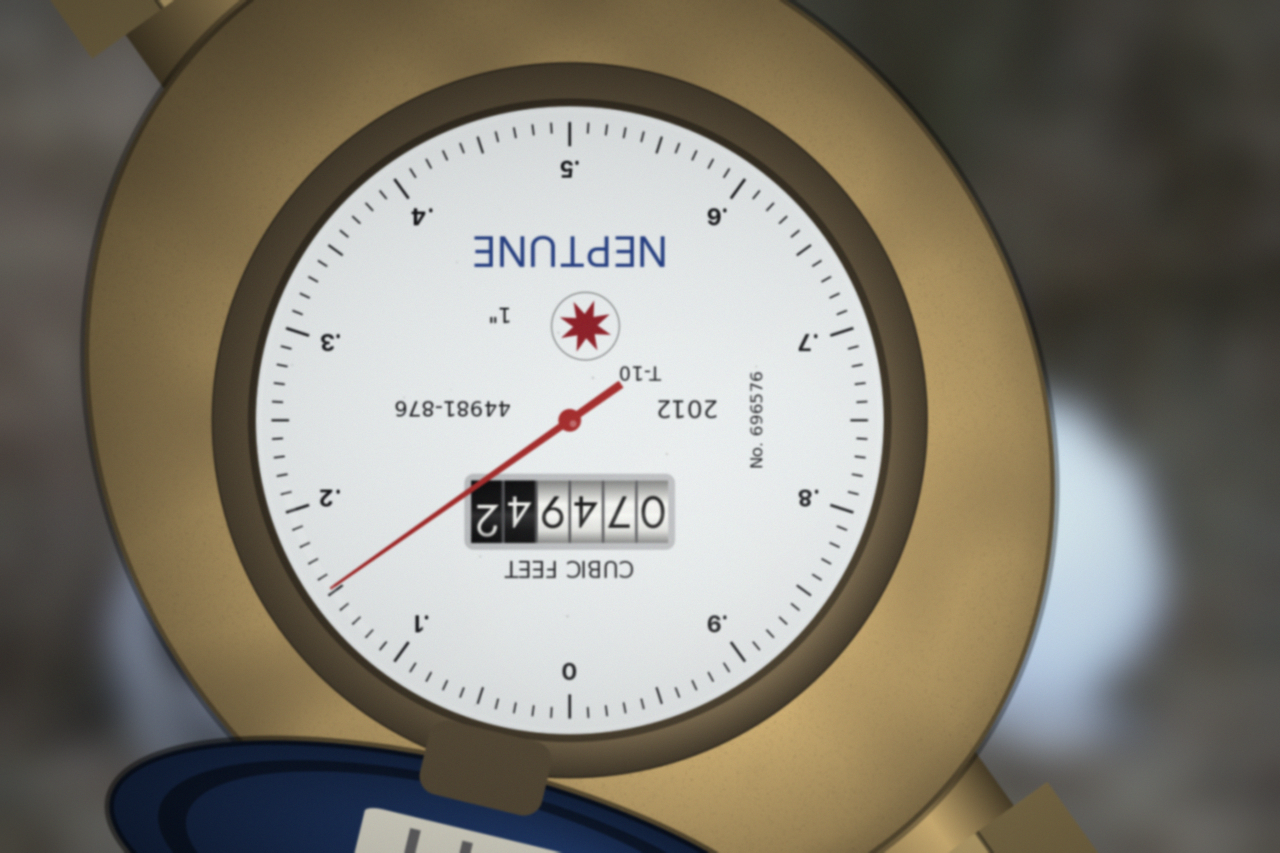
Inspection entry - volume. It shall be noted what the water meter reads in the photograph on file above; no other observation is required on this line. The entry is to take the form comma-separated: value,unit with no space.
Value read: 74942.15,ft³
